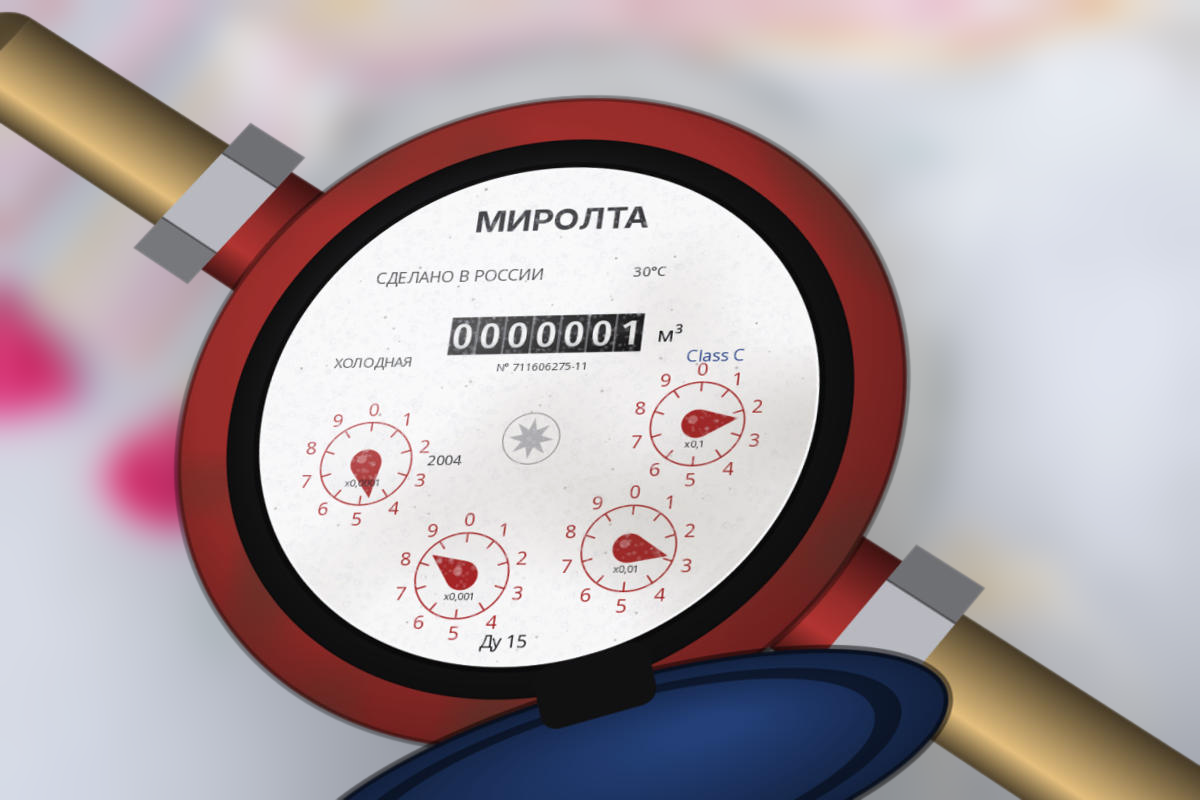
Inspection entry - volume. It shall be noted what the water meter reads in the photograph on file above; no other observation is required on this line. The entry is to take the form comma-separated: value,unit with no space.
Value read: 1.2284,m³
